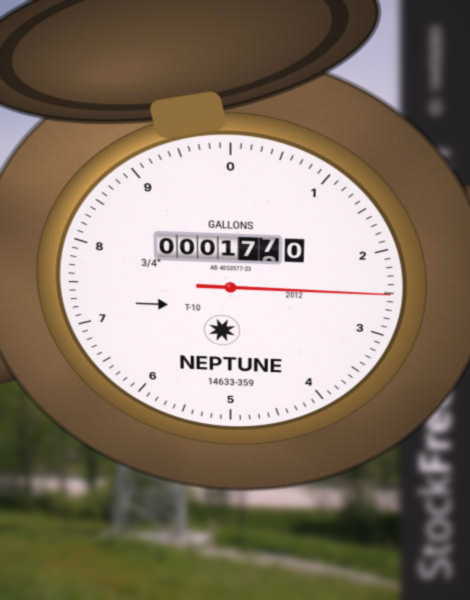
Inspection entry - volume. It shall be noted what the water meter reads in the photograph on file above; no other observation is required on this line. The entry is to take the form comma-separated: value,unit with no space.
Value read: 1772.5,gal
